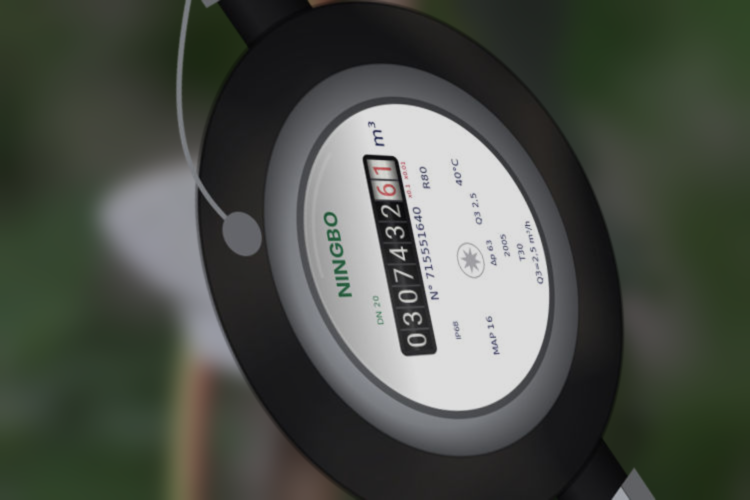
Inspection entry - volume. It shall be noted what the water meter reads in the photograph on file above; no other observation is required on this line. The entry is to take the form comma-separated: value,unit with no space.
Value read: 307432.61,m³
